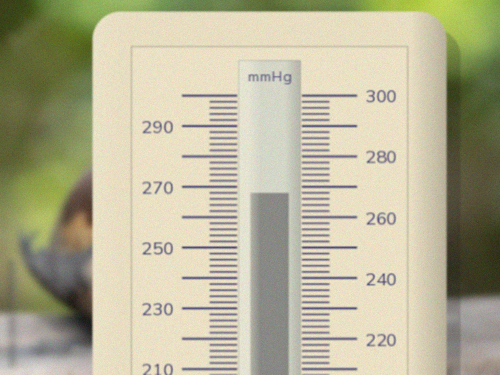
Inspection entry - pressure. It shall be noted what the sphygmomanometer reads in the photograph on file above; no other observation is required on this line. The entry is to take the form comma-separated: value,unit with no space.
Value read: 268,mmHg
